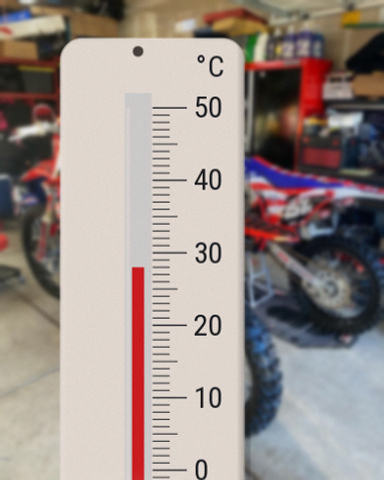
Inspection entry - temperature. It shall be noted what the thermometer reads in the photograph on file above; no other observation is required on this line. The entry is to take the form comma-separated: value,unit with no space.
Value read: 28,°C
